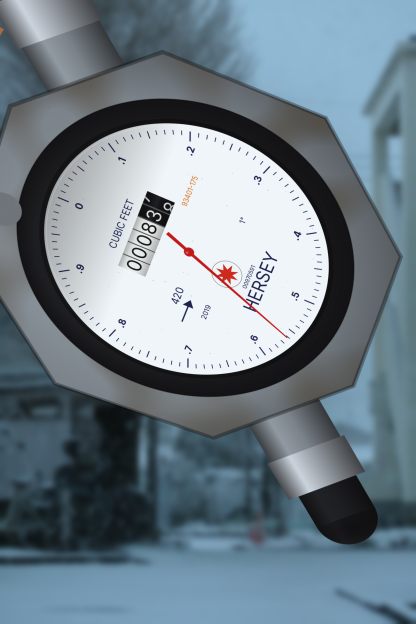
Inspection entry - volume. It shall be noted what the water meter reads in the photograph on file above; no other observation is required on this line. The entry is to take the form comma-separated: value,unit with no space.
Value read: 837.56,ft³
